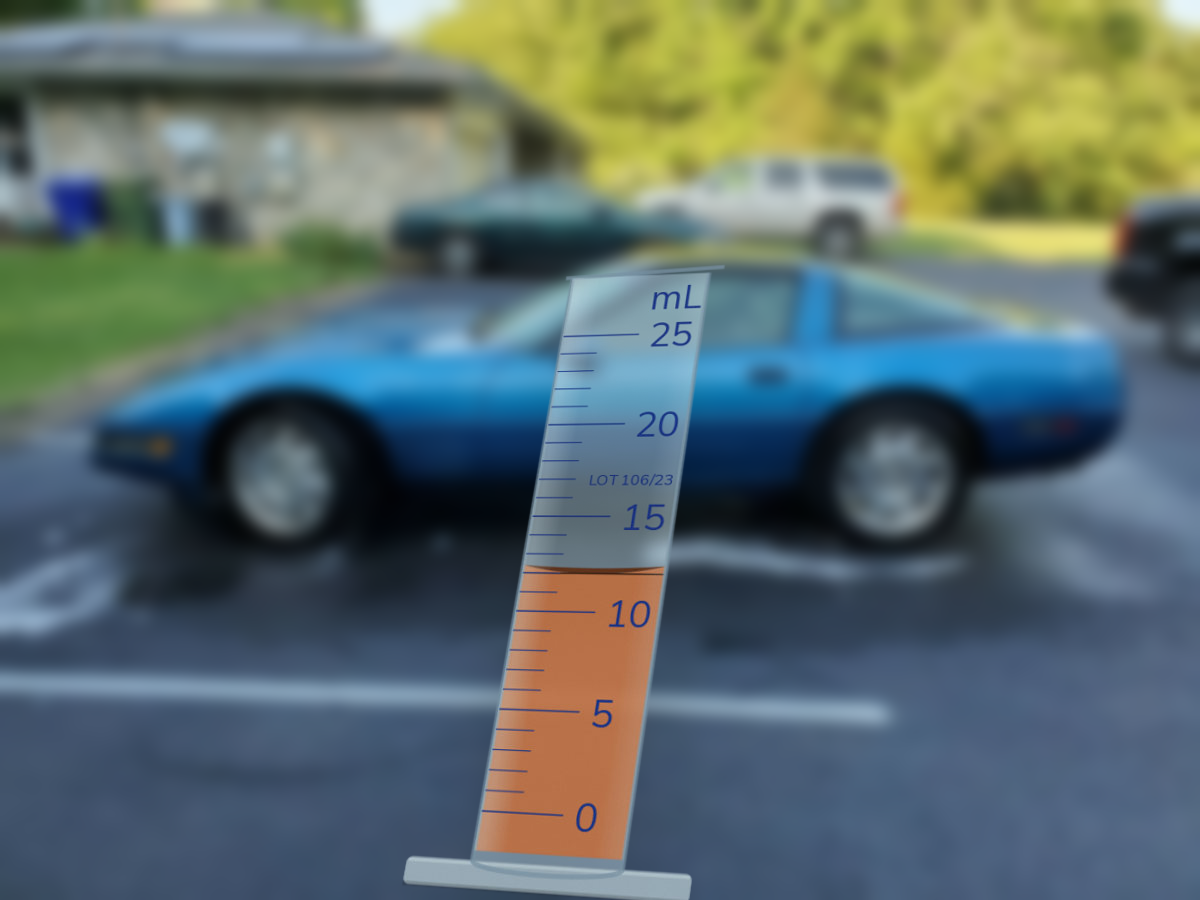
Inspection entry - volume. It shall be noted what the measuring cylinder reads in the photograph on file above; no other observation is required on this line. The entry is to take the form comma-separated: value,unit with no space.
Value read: 12,mL
